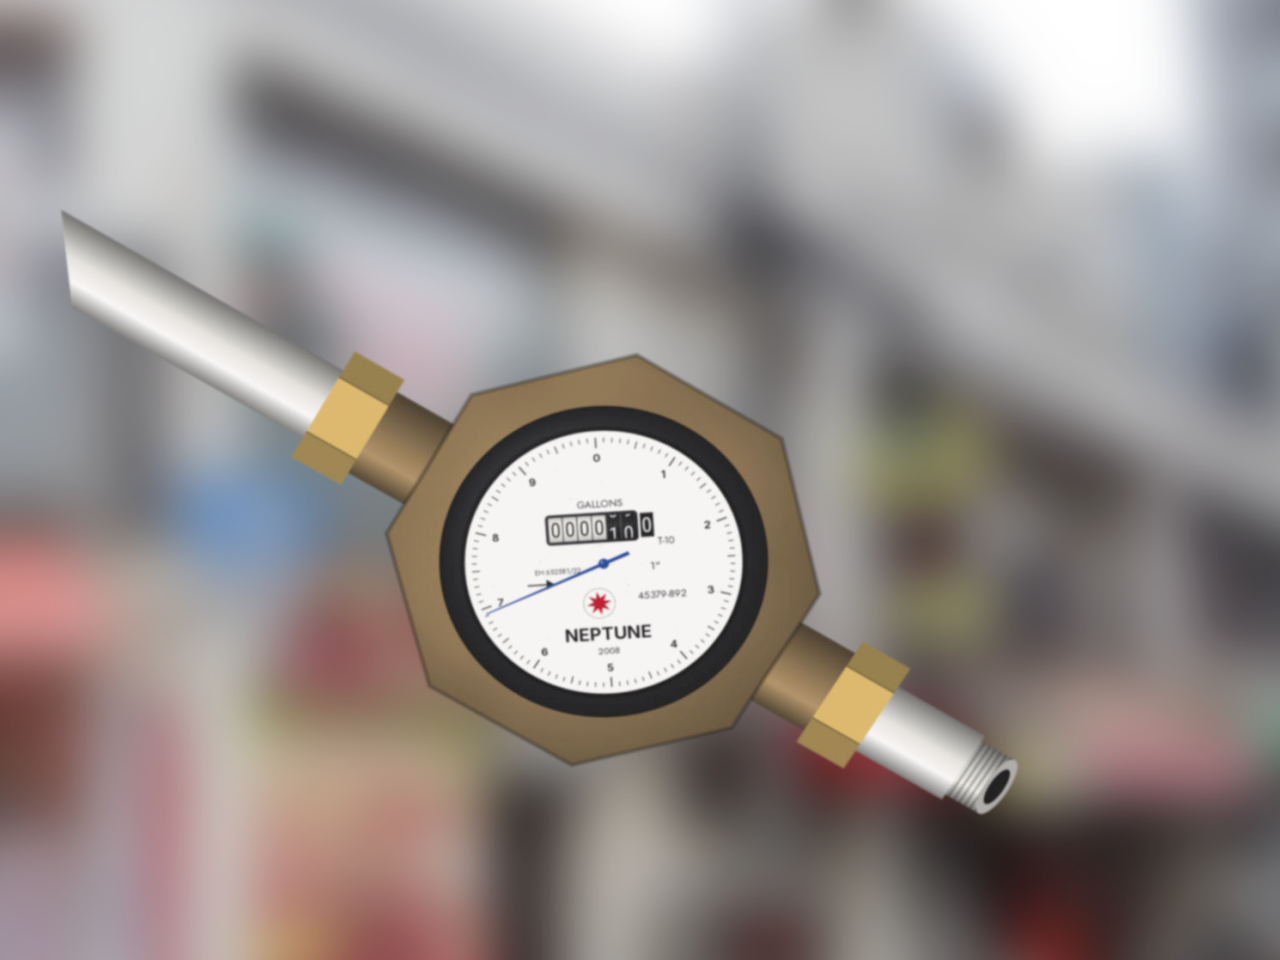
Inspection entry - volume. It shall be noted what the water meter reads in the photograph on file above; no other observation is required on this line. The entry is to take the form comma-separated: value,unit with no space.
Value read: 96.9,gal
